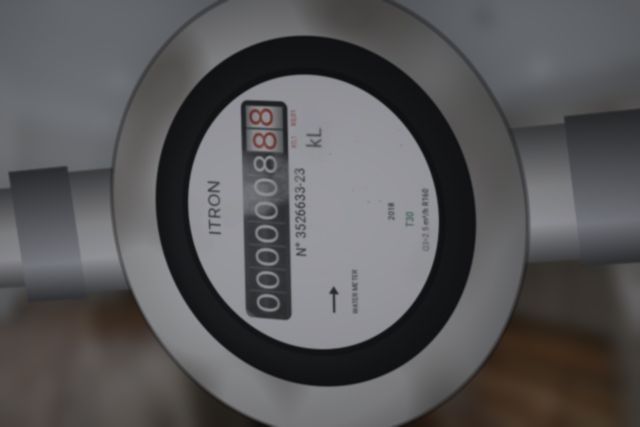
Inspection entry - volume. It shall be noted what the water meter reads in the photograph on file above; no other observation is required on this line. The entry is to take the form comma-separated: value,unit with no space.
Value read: 8.88,kL
